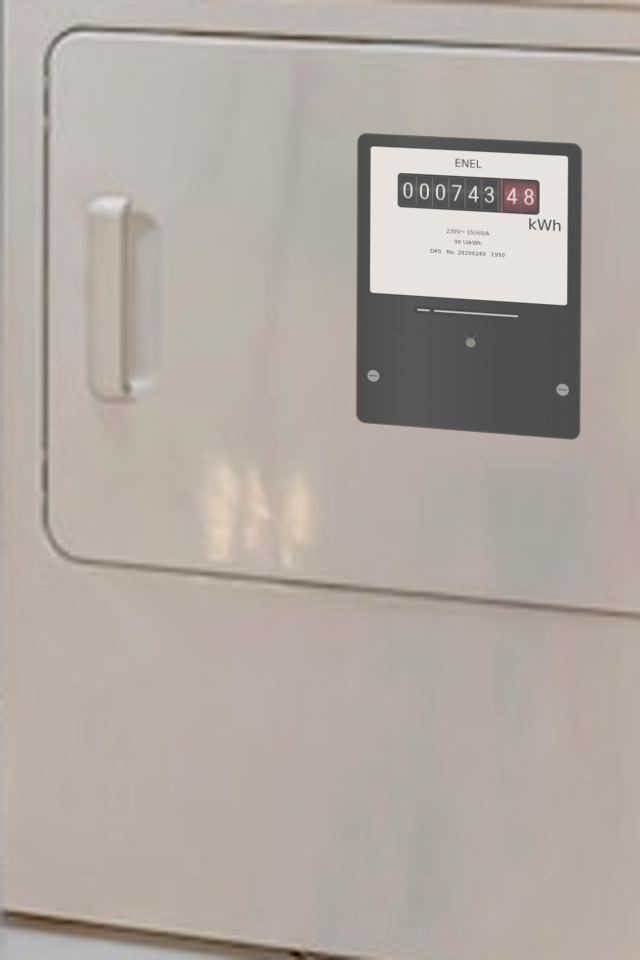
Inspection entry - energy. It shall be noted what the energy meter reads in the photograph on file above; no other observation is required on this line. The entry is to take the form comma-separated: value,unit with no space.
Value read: 743.48,kWh
